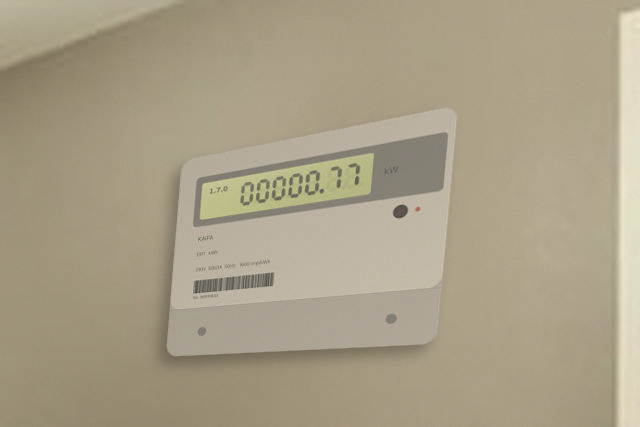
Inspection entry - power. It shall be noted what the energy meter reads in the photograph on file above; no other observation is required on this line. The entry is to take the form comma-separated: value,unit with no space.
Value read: 0.77,kW
